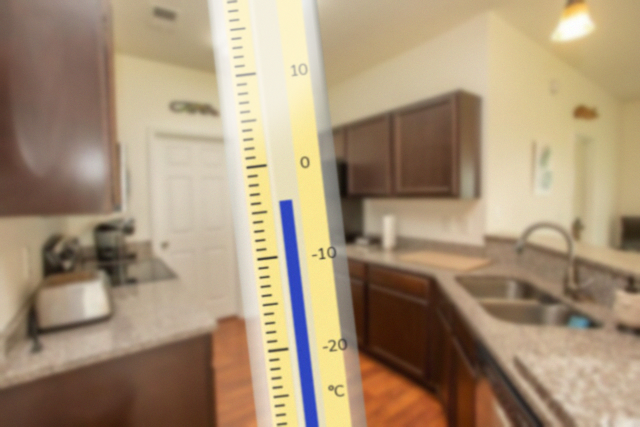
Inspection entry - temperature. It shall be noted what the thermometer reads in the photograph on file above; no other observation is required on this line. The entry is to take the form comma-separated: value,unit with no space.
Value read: -4,°C
